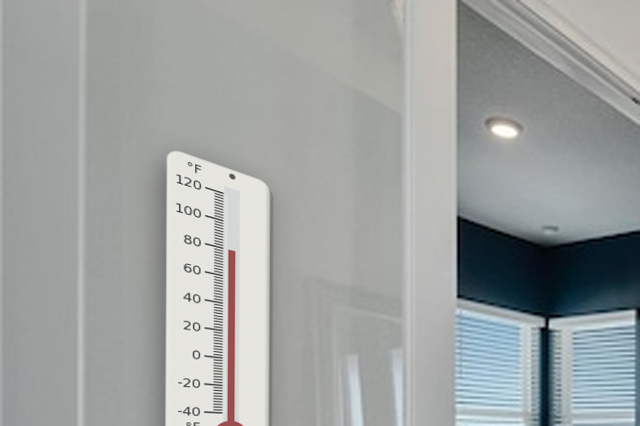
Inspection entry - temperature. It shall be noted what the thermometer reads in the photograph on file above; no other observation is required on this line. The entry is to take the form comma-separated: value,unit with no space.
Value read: 80,°F
